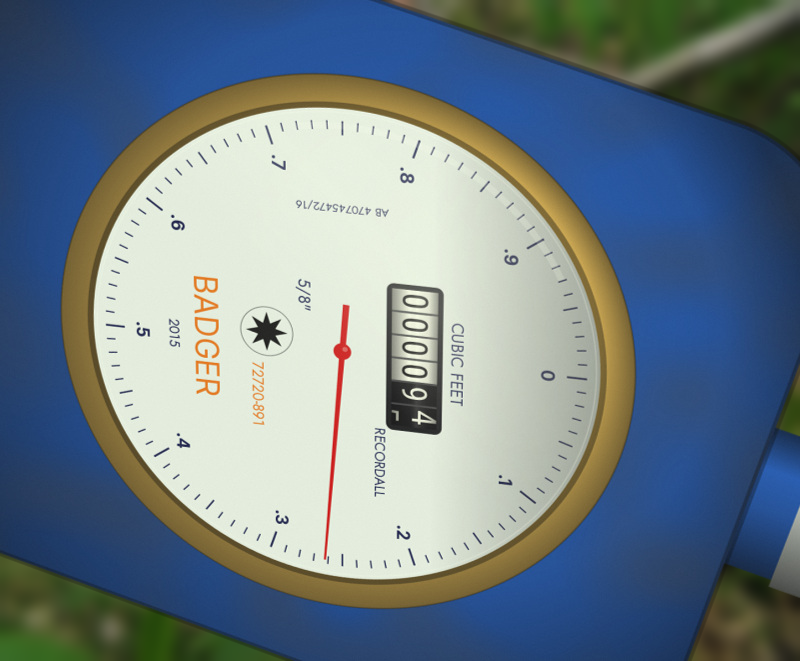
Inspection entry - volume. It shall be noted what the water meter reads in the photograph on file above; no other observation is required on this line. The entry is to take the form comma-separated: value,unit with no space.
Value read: 94.26,ft³
